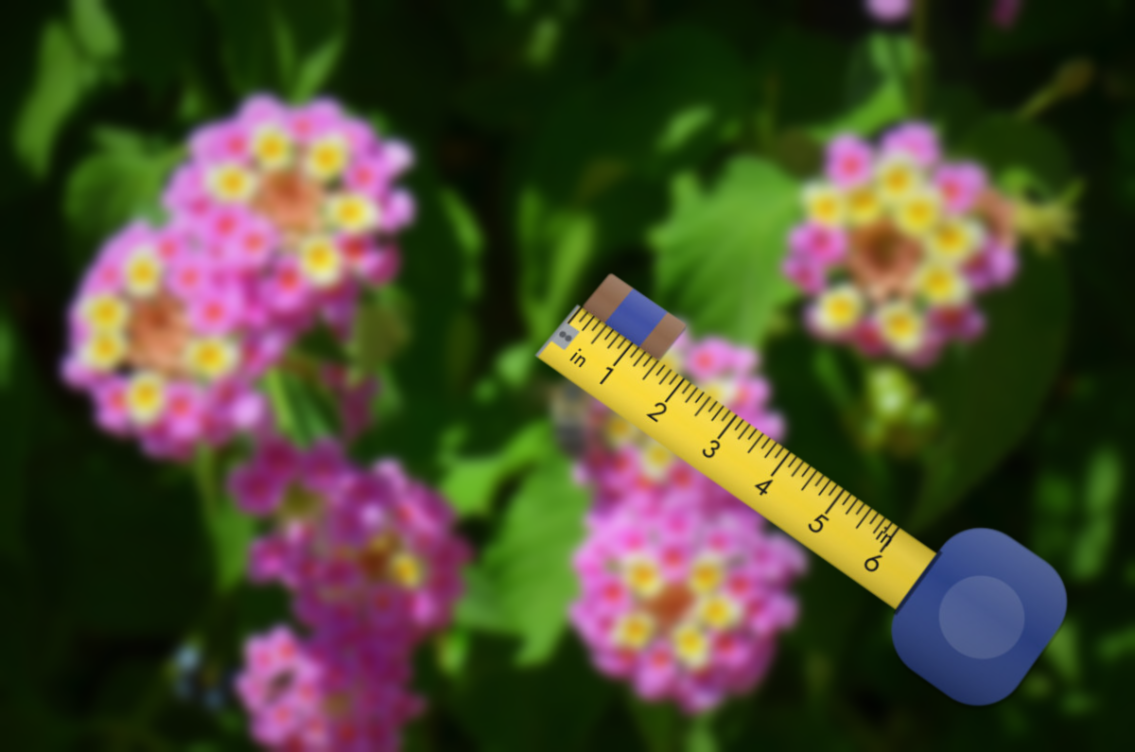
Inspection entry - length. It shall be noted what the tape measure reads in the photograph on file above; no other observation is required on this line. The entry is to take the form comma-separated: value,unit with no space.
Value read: 1.5,in
